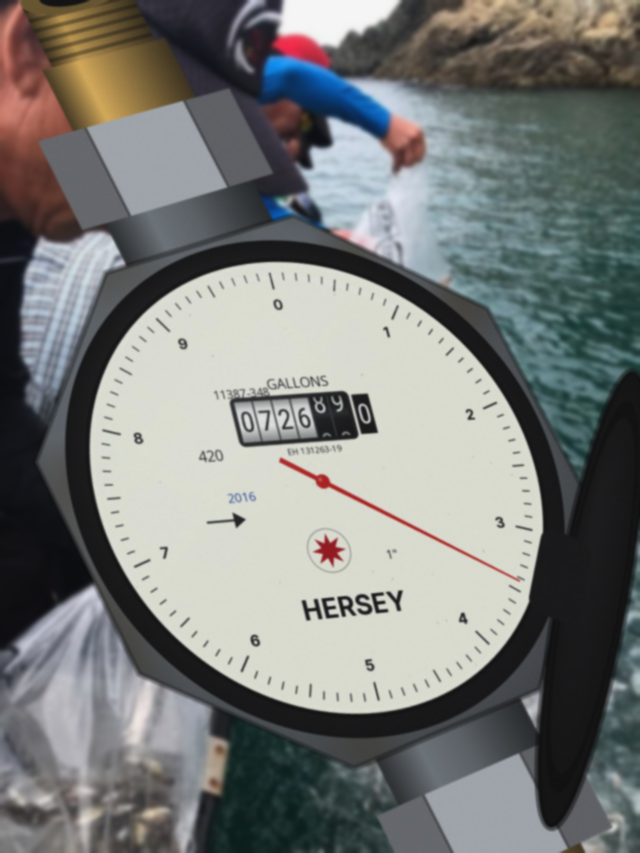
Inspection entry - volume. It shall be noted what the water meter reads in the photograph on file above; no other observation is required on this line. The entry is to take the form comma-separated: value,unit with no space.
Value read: 726893.4,gal
